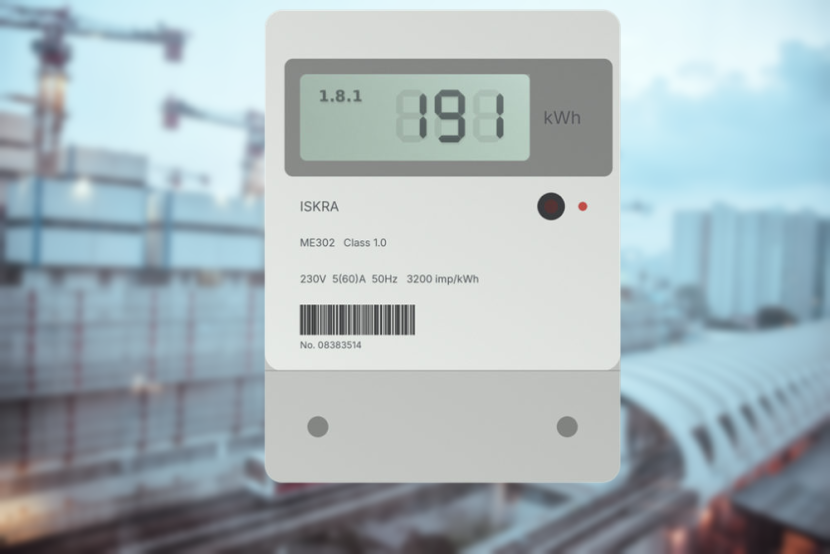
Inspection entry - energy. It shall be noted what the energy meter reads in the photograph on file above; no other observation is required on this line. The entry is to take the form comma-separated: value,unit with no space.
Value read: 191,kWh
